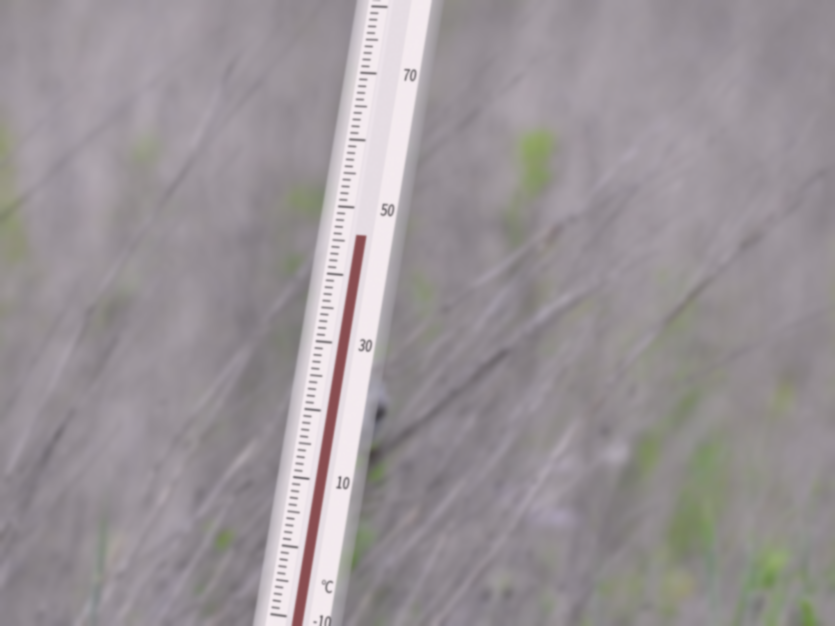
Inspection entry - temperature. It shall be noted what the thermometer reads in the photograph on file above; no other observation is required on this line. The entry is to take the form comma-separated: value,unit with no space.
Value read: 46,°C
